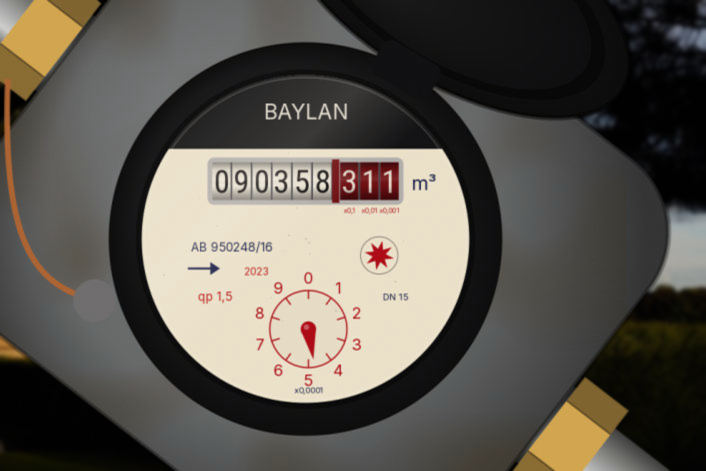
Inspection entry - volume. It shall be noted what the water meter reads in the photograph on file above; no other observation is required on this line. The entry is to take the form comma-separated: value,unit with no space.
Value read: 90358.3114,m³
